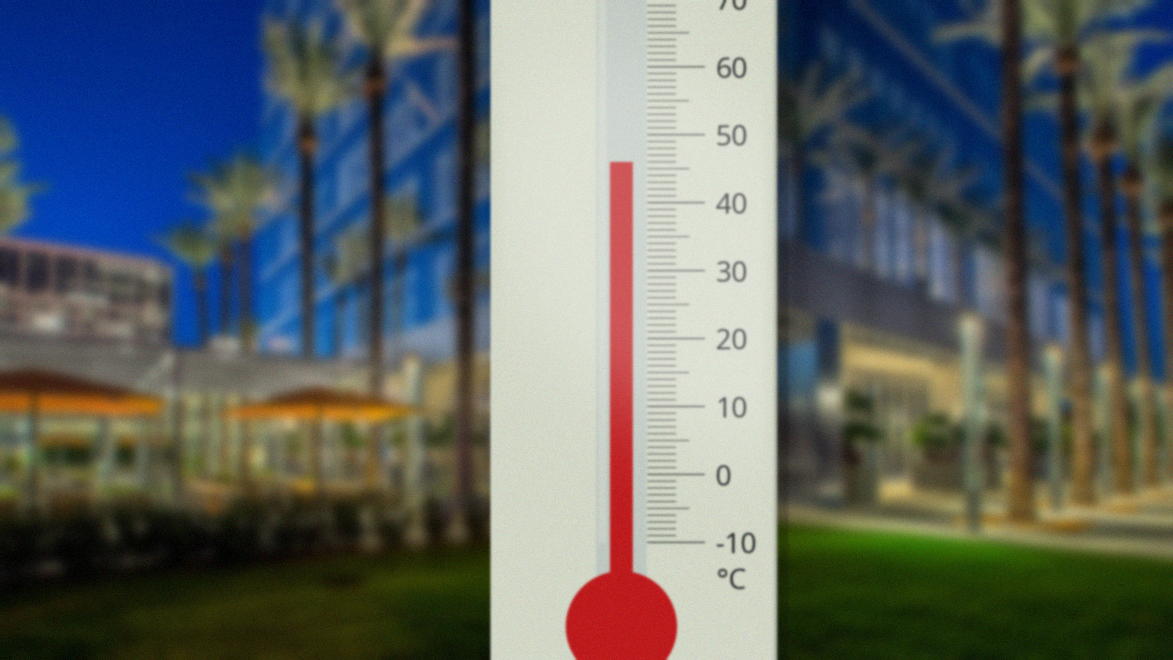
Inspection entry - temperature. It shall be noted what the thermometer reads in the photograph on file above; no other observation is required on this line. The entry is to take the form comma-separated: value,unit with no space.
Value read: 46,°C
